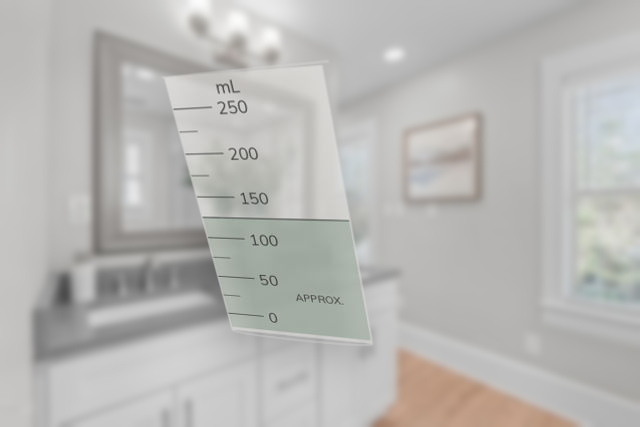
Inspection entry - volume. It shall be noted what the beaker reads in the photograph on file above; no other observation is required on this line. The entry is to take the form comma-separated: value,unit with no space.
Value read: 125,mL
